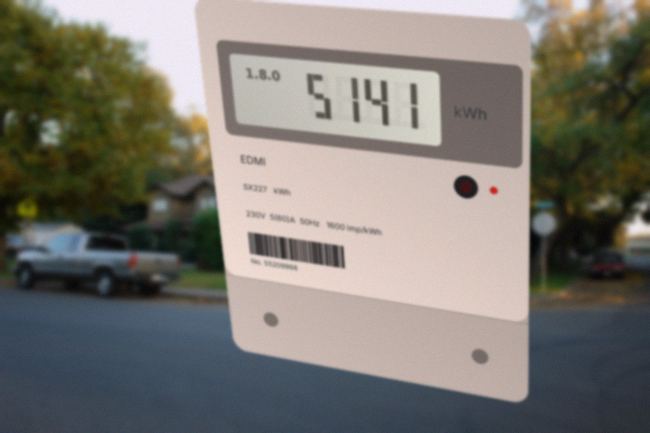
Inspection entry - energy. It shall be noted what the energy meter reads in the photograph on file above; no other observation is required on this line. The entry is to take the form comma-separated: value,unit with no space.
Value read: 5141,kWh
